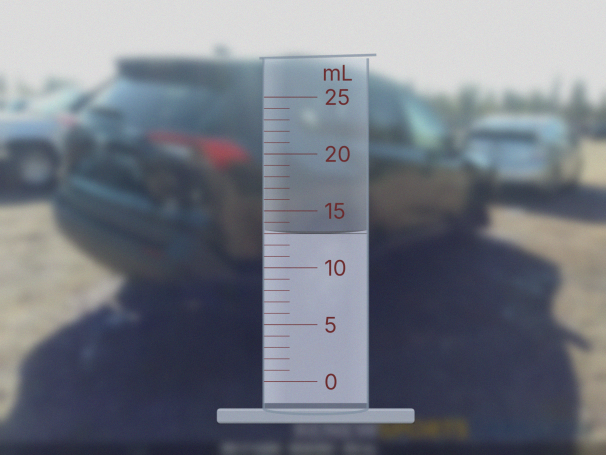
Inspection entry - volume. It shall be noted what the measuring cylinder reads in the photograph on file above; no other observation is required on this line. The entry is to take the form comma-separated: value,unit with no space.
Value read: 13,mL
